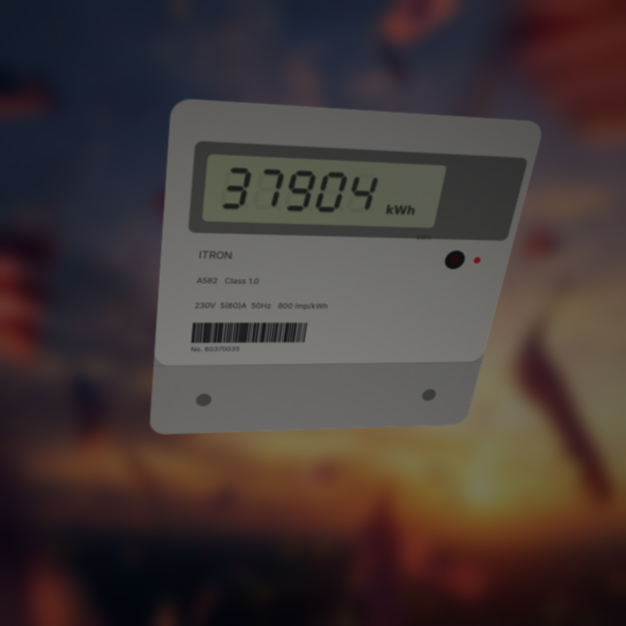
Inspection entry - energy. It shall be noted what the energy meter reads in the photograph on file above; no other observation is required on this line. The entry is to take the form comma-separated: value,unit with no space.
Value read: 37904,kWh
